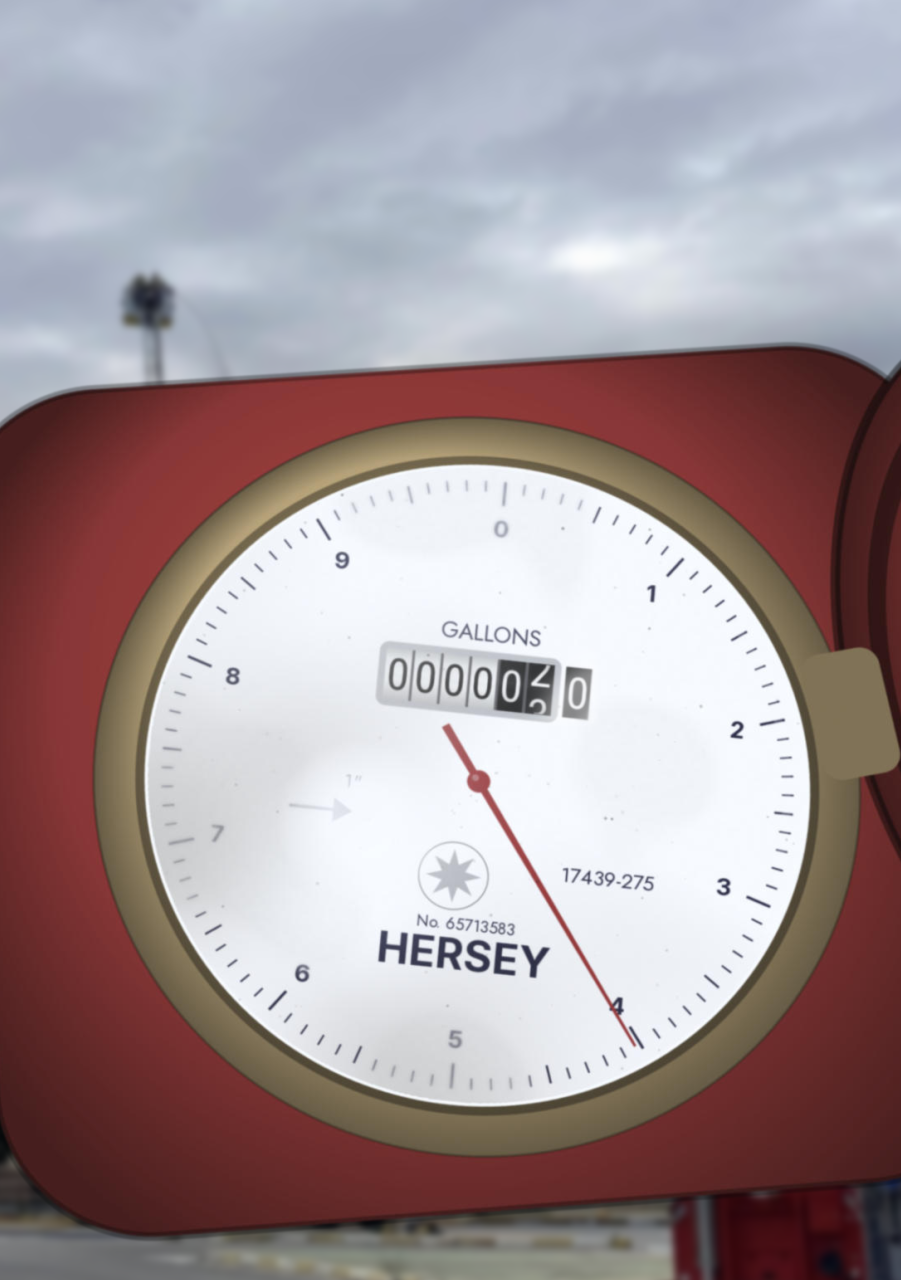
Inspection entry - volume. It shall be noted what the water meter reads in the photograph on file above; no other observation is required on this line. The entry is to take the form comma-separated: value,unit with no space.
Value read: 24.0,gal
